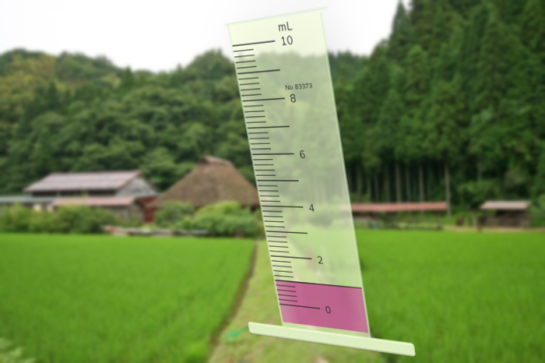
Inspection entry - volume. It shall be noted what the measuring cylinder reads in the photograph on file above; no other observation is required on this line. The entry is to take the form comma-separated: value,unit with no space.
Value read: 1,mL
